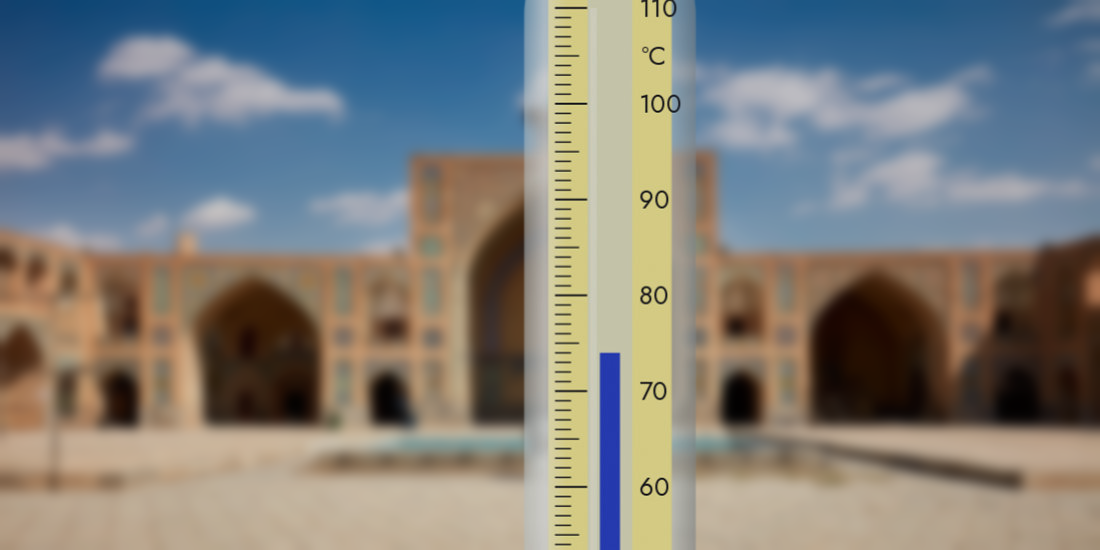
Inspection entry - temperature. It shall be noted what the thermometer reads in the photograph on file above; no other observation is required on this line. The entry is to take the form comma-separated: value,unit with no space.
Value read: 74,°C
